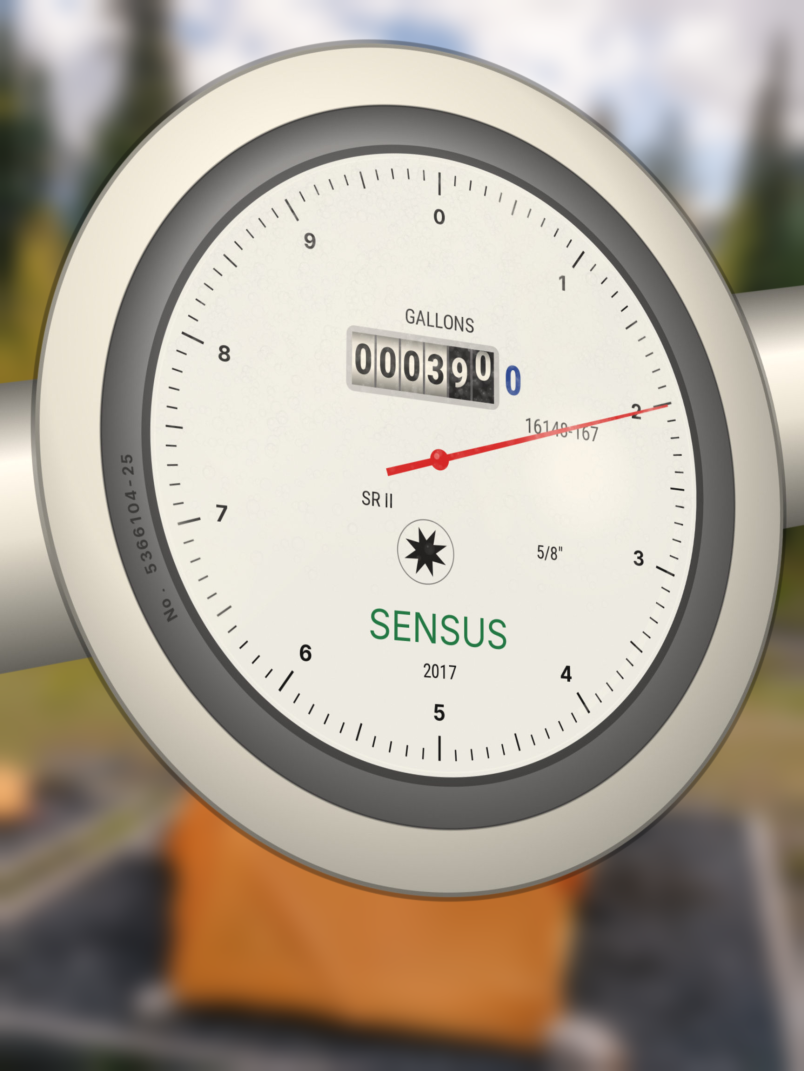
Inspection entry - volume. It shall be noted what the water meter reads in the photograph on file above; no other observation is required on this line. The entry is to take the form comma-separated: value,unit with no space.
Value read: 3902.0,gal
